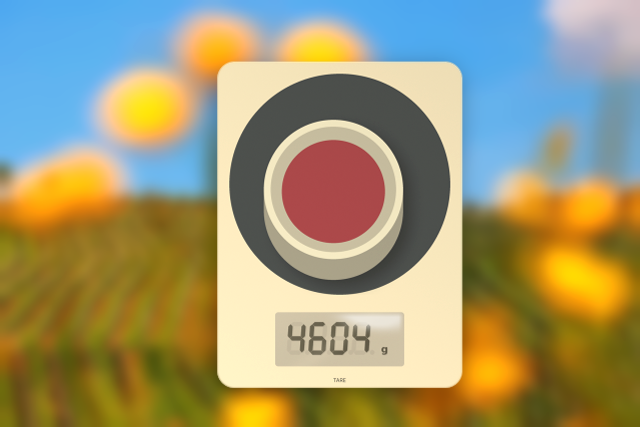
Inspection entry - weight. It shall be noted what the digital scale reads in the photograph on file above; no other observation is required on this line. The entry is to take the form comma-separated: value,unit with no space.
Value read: 4604,g
